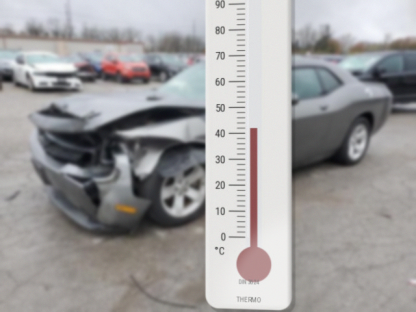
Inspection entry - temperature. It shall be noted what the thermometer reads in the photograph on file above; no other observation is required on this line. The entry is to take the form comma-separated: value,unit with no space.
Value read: 42,°C
